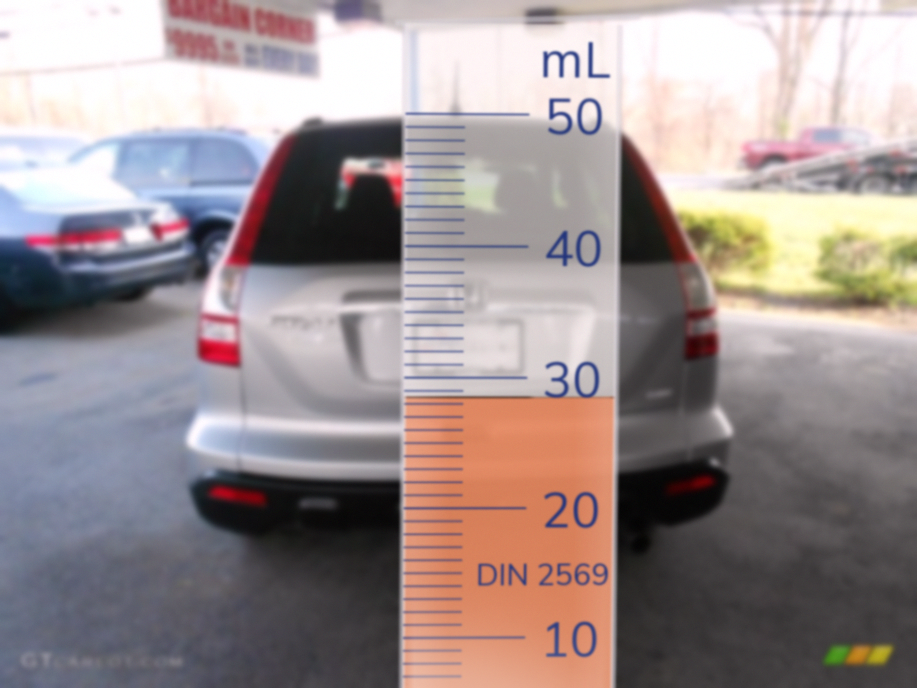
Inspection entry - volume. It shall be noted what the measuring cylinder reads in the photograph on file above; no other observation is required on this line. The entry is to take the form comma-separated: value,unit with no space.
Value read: 28.5,mL
